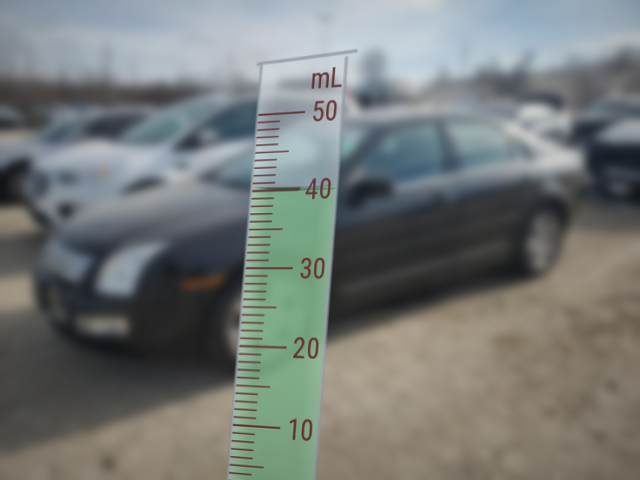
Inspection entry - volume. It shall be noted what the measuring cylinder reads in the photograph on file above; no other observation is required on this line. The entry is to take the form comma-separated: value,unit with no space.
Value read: 40,mL
